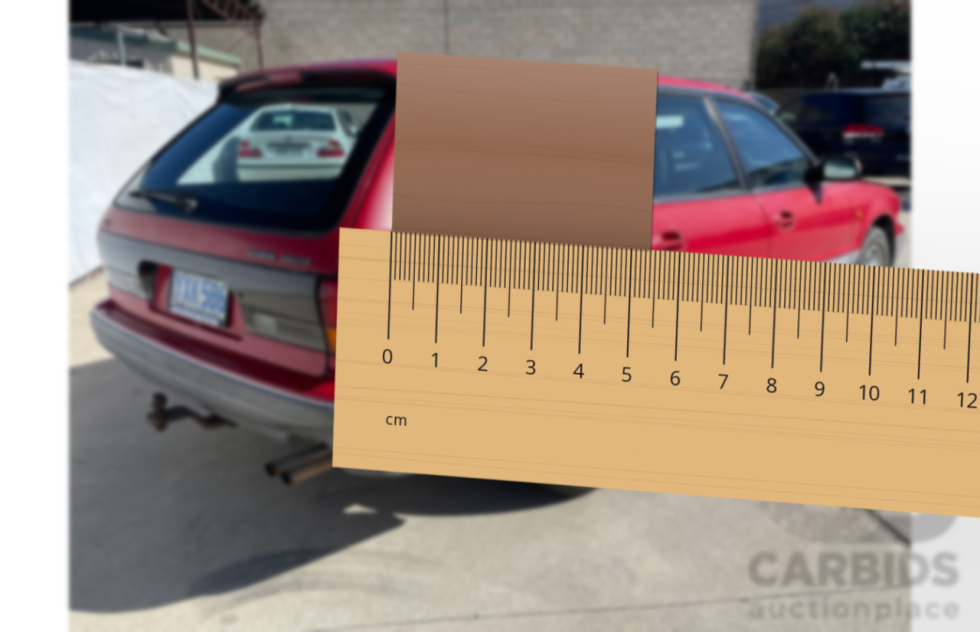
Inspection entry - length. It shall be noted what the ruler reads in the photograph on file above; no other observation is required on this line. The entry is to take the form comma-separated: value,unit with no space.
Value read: 5.4,cm
